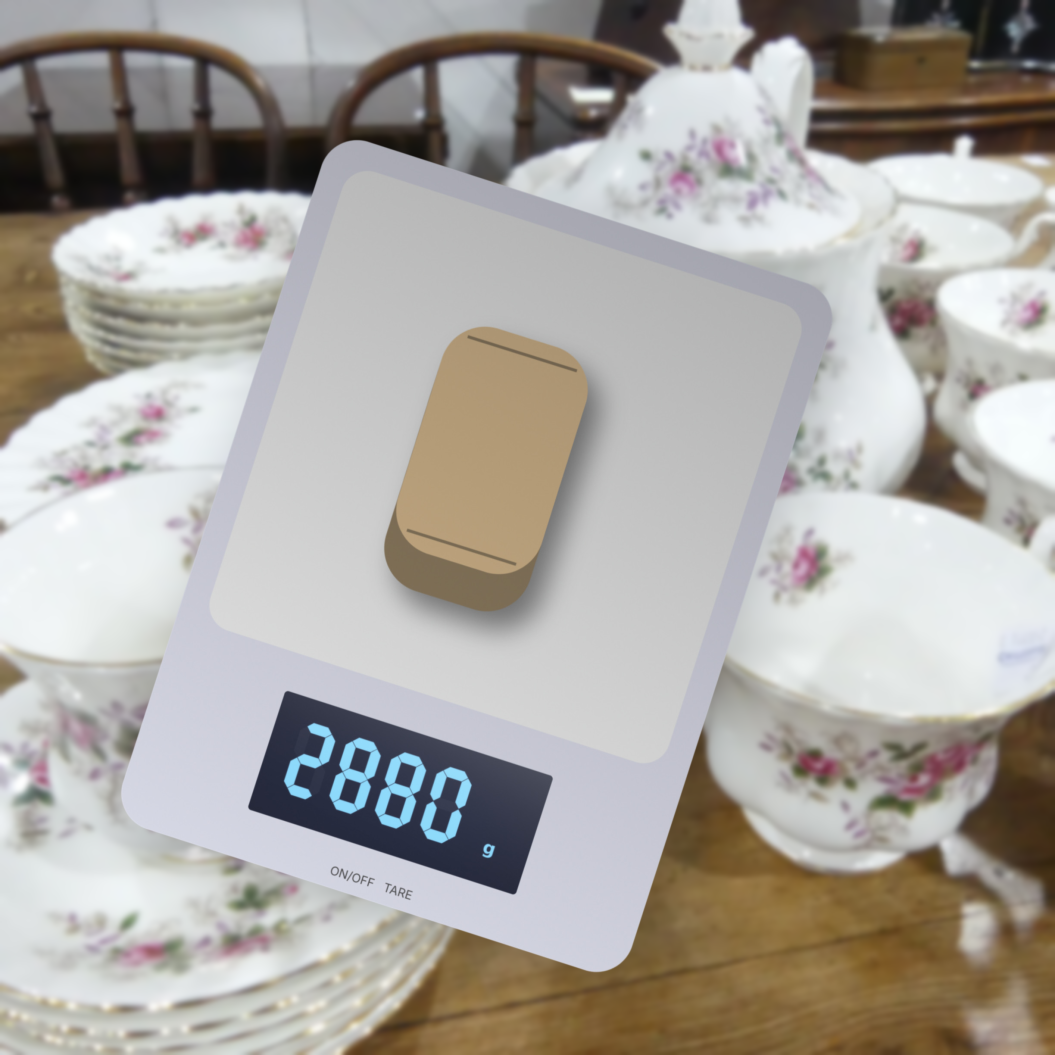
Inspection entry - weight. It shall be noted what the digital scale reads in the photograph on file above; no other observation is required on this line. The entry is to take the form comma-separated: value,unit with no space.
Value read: 2880,g
